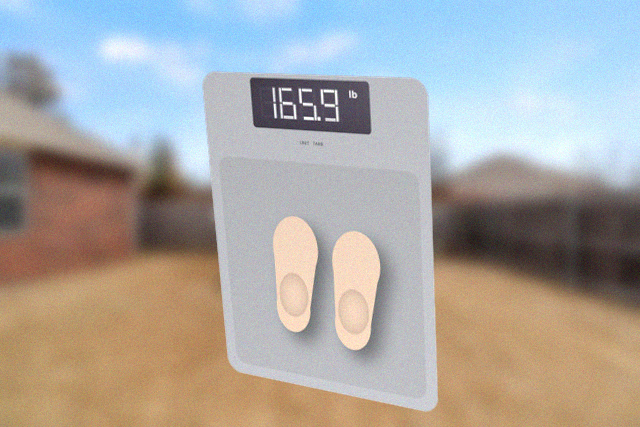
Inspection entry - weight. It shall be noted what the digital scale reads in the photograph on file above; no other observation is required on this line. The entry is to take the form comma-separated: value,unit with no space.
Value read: 165.9,lb
